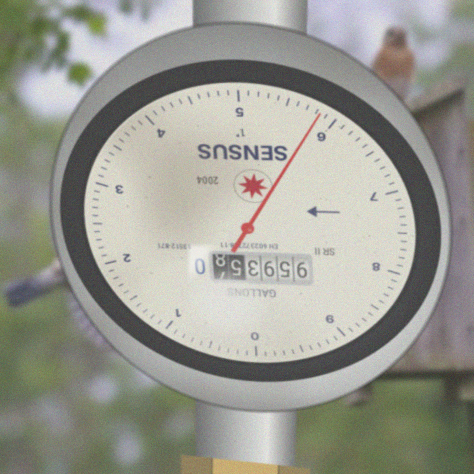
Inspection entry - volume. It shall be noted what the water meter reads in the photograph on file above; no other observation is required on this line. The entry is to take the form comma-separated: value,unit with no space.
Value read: 9593575.8,gal
